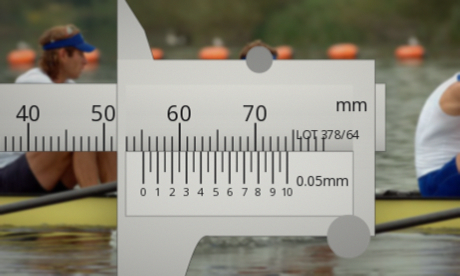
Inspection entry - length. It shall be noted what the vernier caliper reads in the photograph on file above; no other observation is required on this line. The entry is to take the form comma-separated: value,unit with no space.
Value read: 55.2,mm
